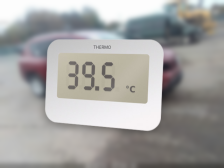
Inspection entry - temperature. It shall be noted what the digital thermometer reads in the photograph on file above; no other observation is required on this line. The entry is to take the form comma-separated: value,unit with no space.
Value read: 39.5,°C
